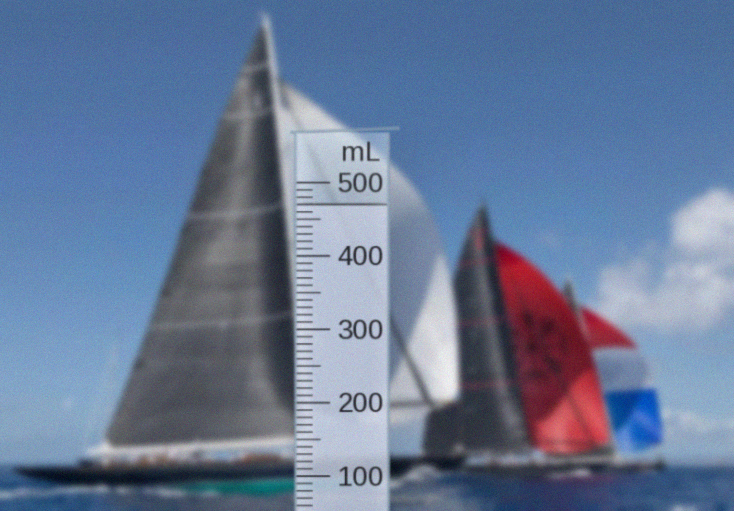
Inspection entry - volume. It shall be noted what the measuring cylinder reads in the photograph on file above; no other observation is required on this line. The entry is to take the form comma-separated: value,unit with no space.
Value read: 470,mL
